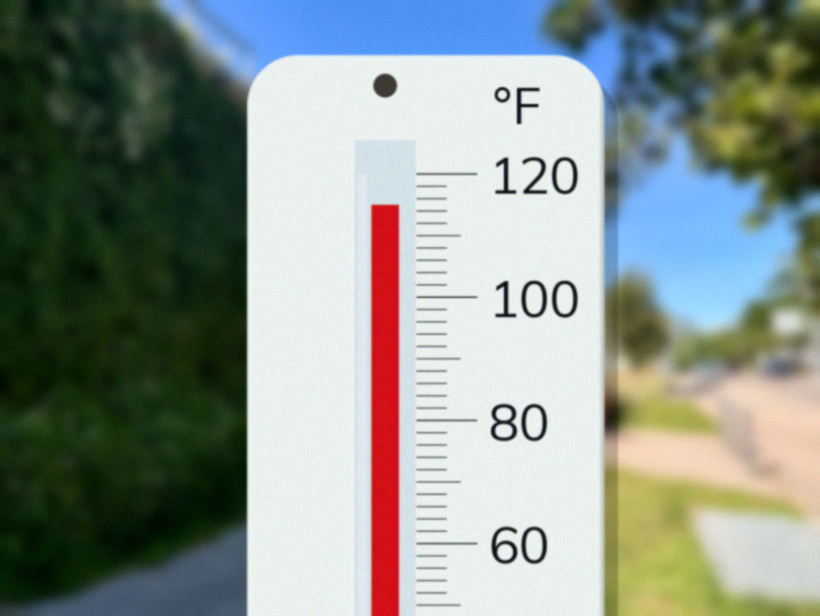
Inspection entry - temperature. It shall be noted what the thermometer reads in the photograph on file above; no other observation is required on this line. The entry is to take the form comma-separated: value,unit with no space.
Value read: 115,°F
